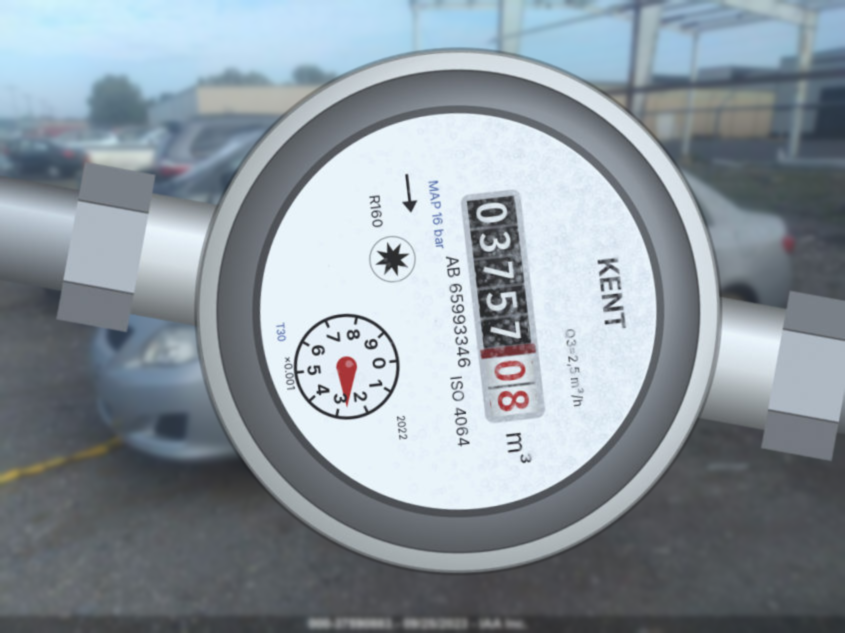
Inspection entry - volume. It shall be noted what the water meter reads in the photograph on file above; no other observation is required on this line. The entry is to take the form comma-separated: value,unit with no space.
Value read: 3757.082,m³
